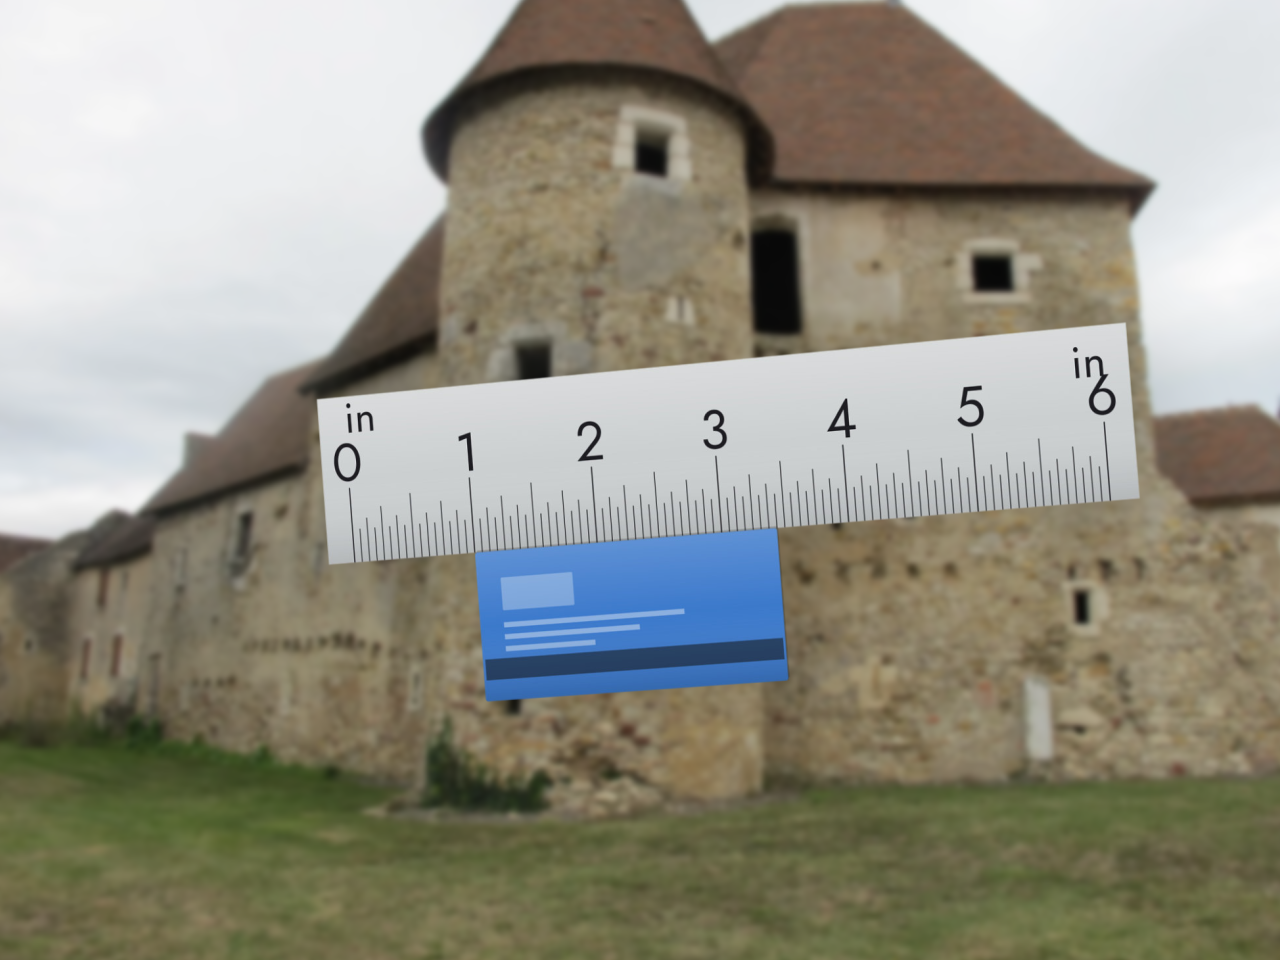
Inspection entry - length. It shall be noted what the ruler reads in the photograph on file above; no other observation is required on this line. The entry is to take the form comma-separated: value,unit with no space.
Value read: 2.4375,in
